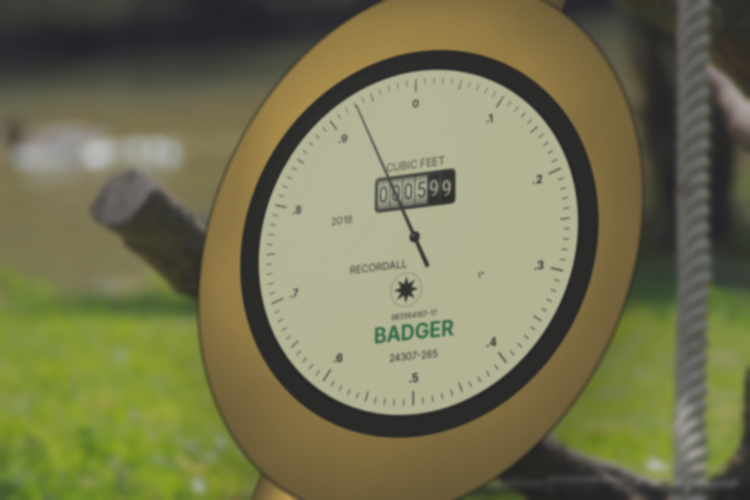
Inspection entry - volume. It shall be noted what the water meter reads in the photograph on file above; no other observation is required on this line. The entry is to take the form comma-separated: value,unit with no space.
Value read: 598.93,ft³
